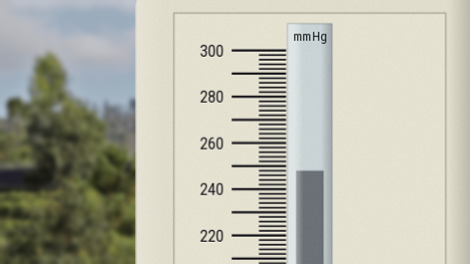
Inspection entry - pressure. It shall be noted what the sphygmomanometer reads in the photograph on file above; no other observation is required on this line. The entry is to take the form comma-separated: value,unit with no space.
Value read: 248,mmHg
